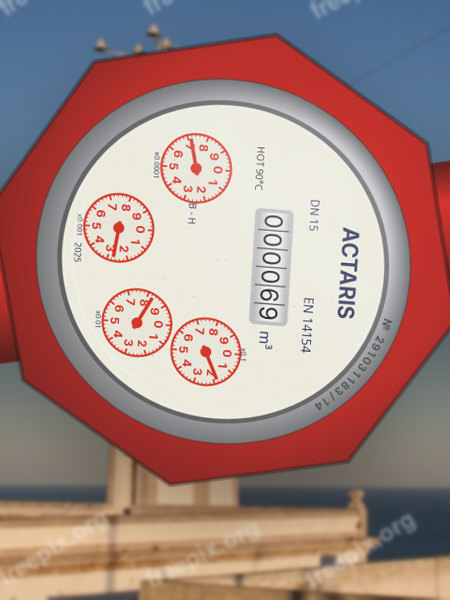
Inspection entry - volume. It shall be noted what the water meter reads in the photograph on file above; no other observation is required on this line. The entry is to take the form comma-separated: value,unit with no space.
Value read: 69.1827,m³
